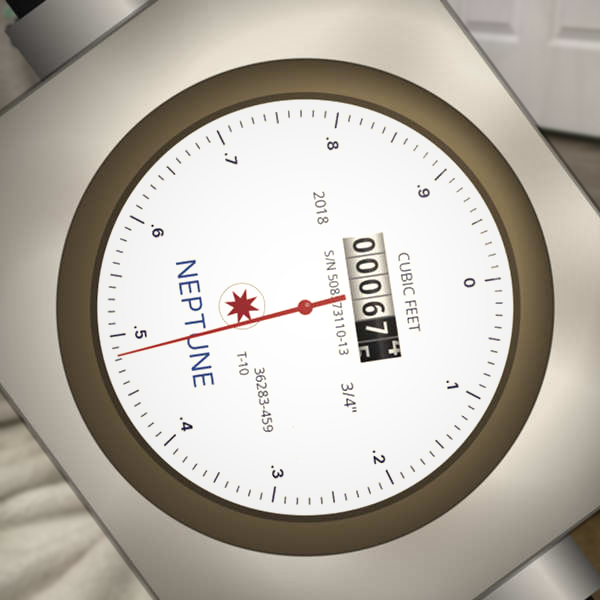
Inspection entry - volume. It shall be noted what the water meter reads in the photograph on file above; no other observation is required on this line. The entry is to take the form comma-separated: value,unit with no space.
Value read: 674.48,ft³
